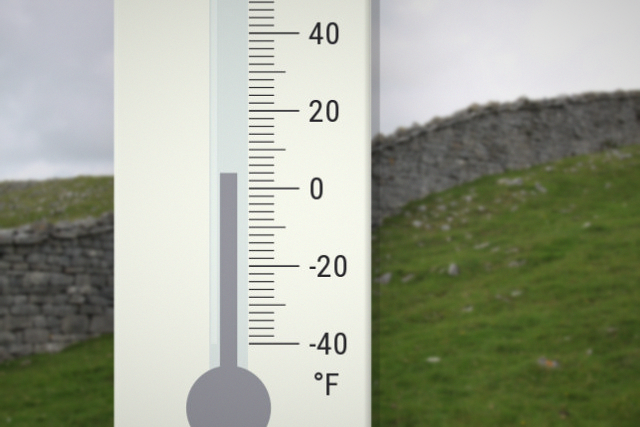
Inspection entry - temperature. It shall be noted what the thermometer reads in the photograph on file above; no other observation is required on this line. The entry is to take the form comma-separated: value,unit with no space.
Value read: 4,°F
